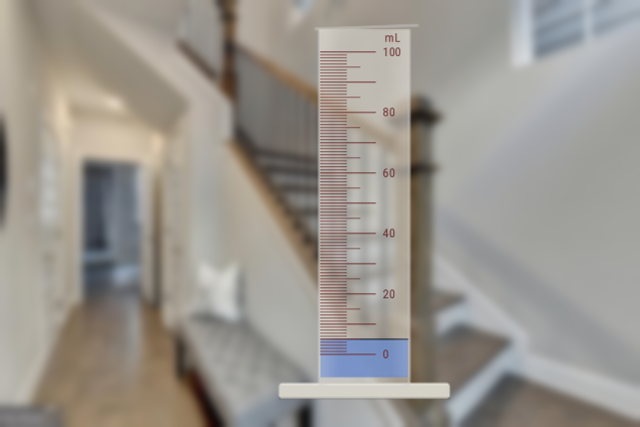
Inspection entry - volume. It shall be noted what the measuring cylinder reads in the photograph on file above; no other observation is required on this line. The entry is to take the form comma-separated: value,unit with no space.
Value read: 5,mL
